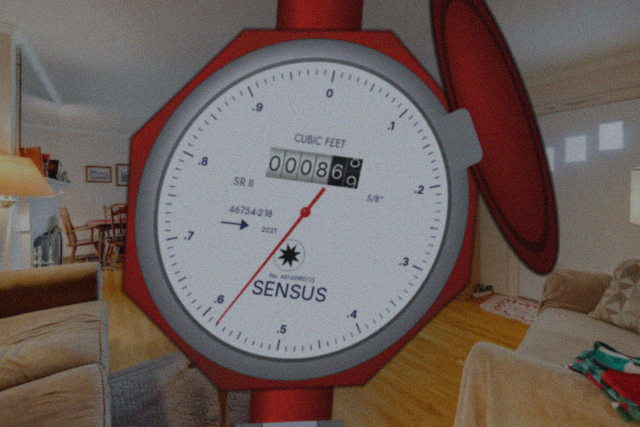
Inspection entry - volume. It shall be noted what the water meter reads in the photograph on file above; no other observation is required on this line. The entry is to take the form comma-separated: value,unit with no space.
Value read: 868.58,ft³
